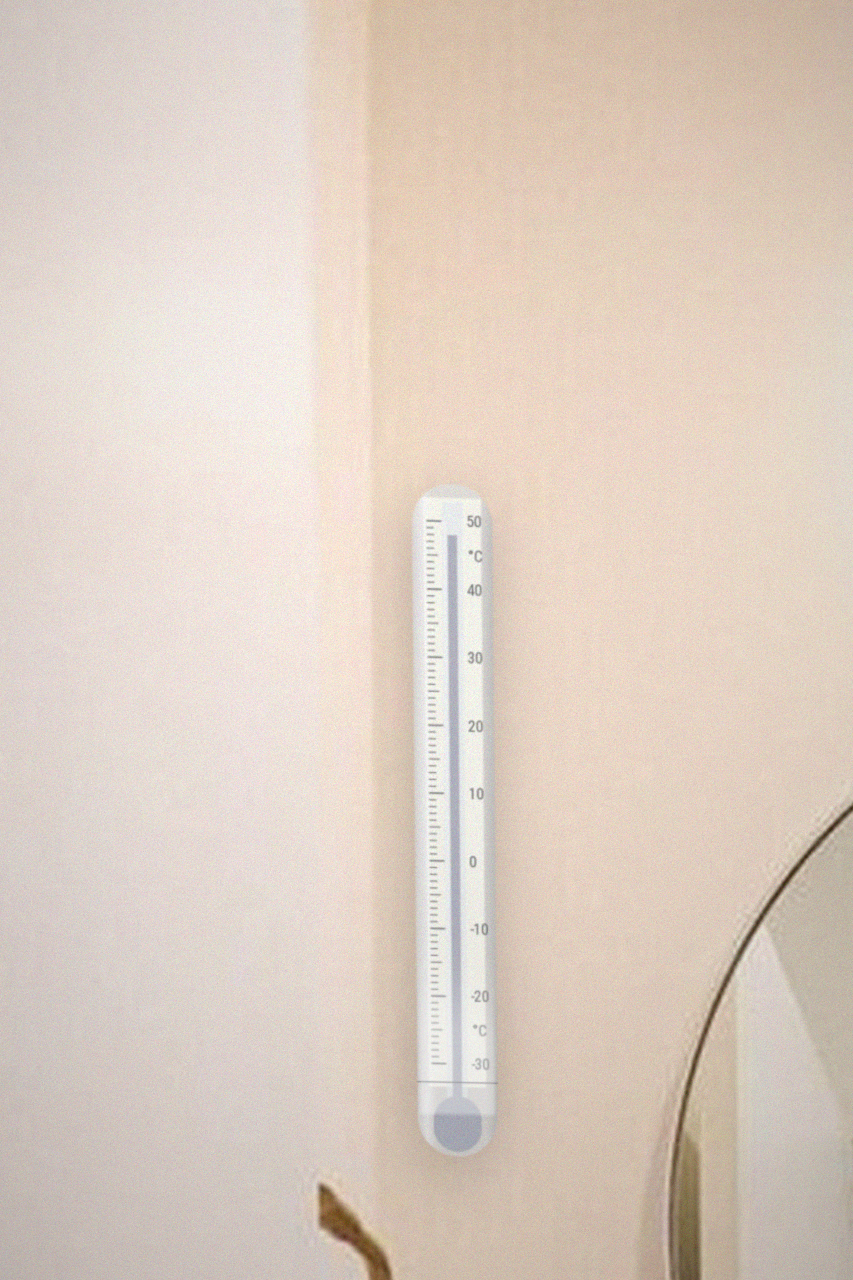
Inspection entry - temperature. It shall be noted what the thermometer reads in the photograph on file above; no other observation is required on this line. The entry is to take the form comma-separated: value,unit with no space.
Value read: 48,°C
